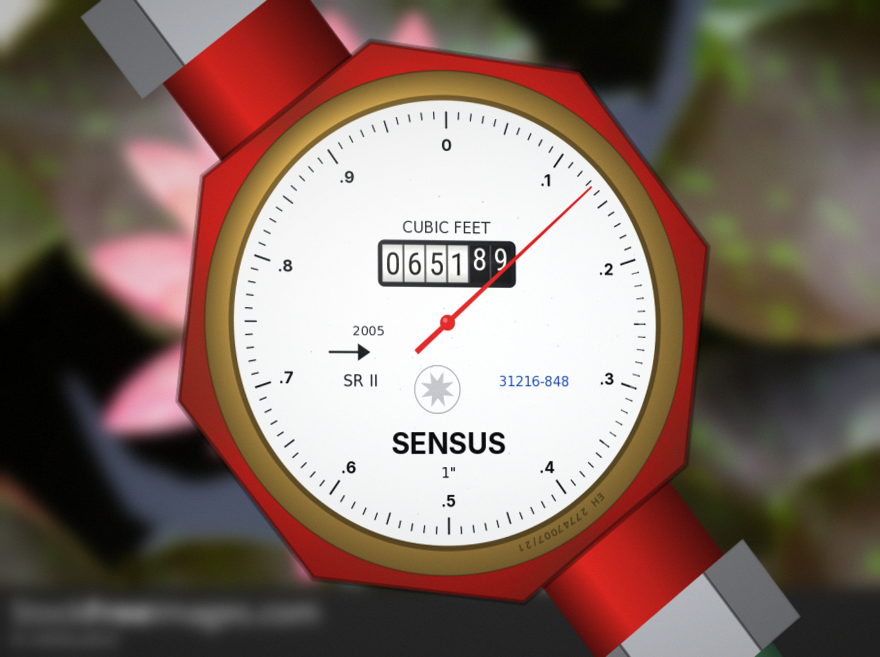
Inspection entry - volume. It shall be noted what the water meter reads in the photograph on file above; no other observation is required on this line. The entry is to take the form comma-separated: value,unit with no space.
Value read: 65189.13,ft³
